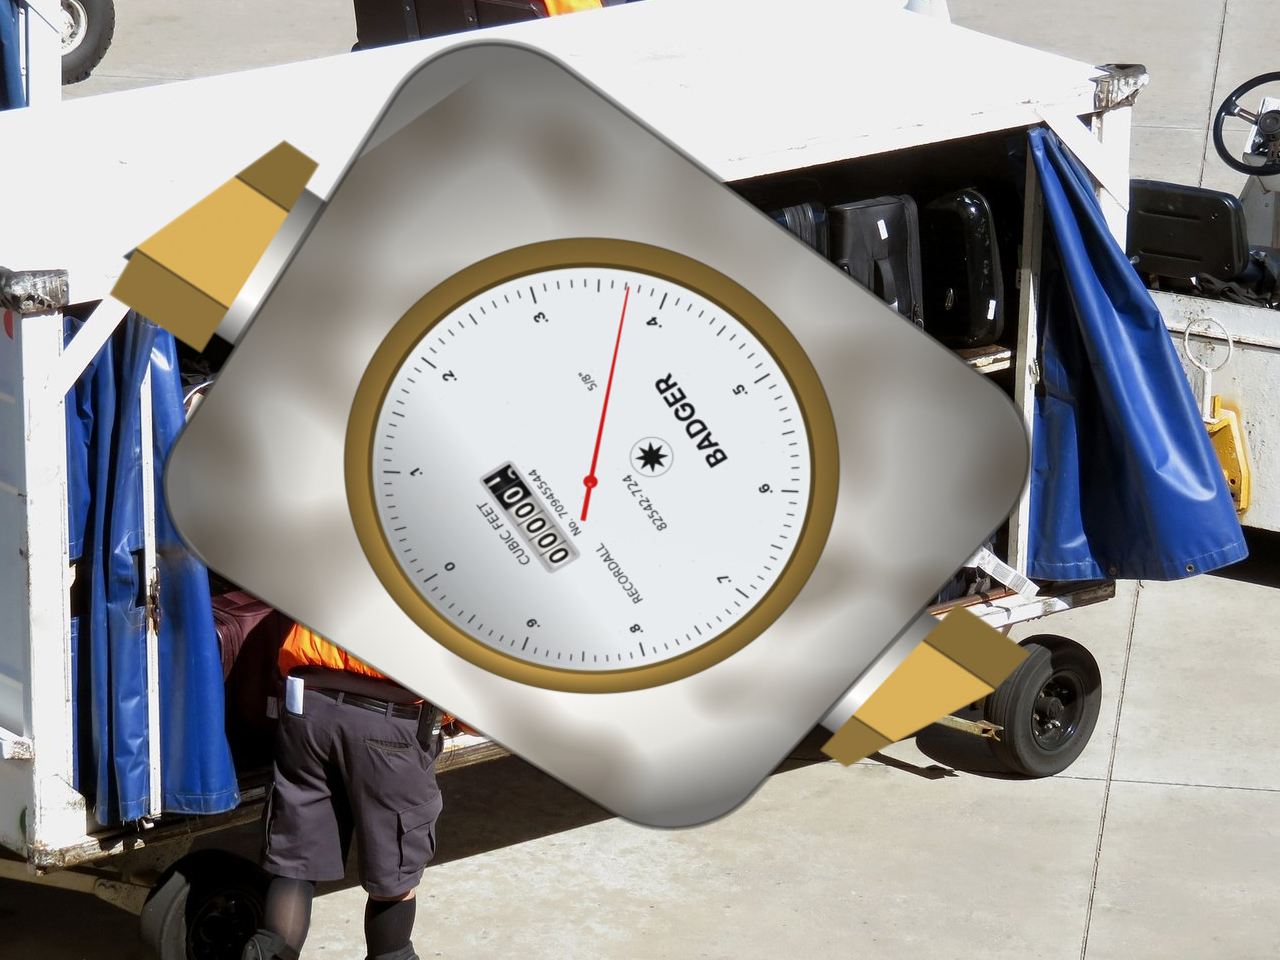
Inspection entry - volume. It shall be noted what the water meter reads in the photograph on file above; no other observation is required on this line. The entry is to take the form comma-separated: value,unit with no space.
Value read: 1.37,ft³
